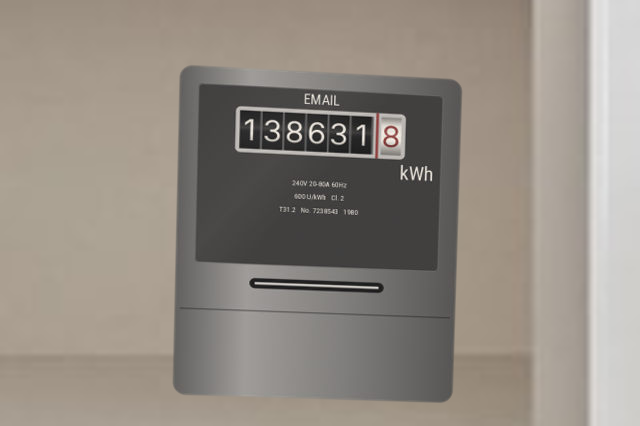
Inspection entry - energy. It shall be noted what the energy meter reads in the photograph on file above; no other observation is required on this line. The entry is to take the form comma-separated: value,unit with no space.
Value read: 138631.8,kWh
